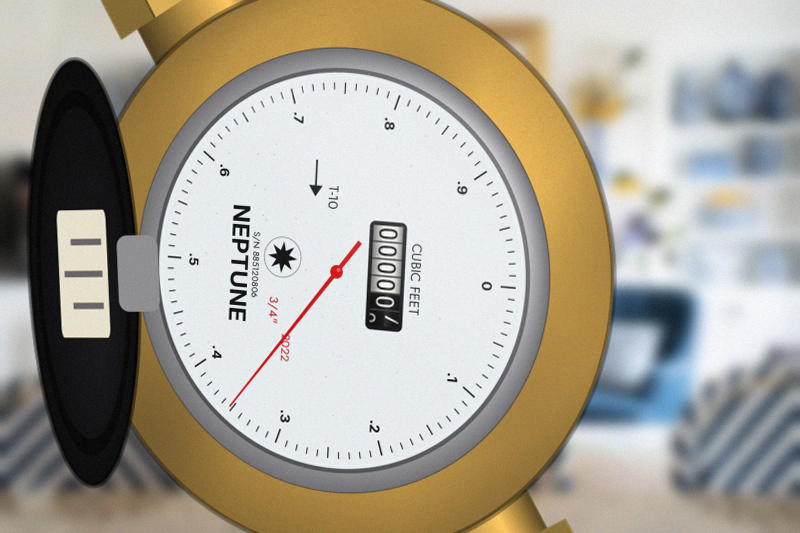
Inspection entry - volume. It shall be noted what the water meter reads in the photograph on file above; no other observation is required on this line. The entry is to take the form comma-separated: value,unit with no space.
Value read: 7.35,ft³
